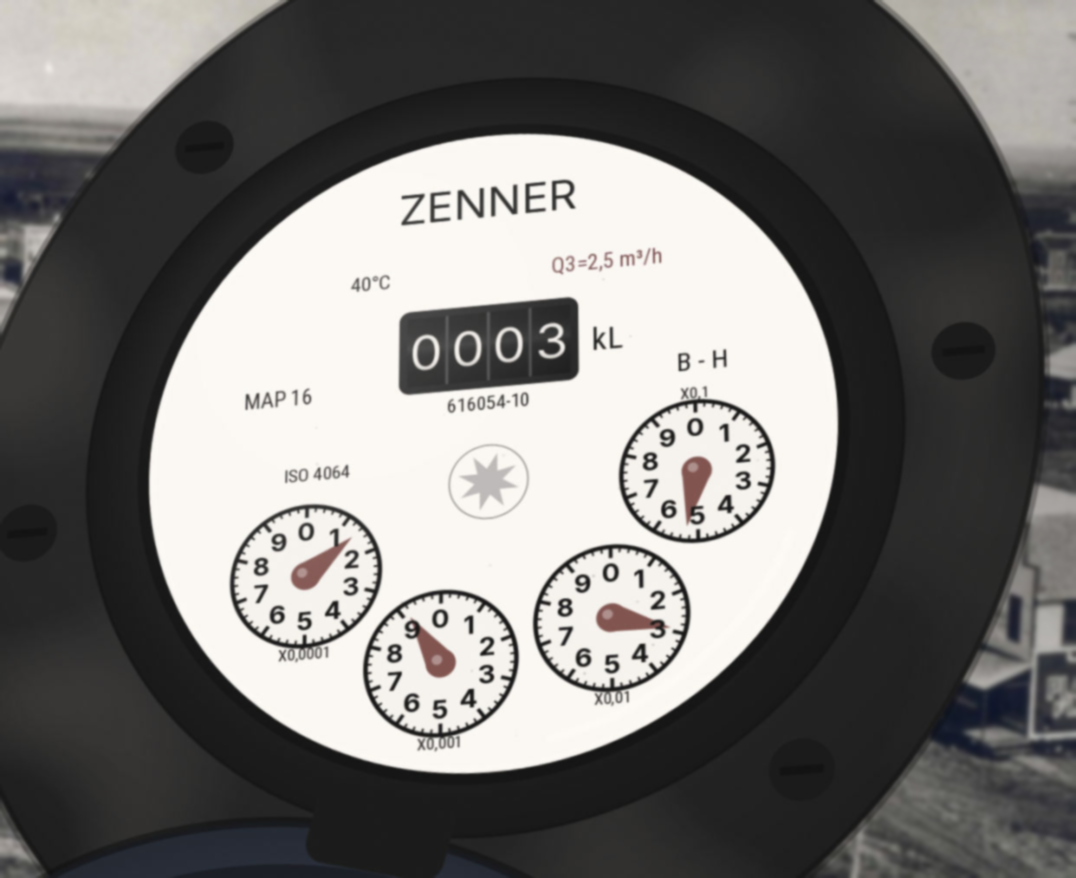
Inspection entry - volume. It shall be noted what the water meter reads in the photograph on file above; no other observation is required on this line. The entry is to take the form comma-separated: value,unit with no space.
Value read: 3.5291,kL
